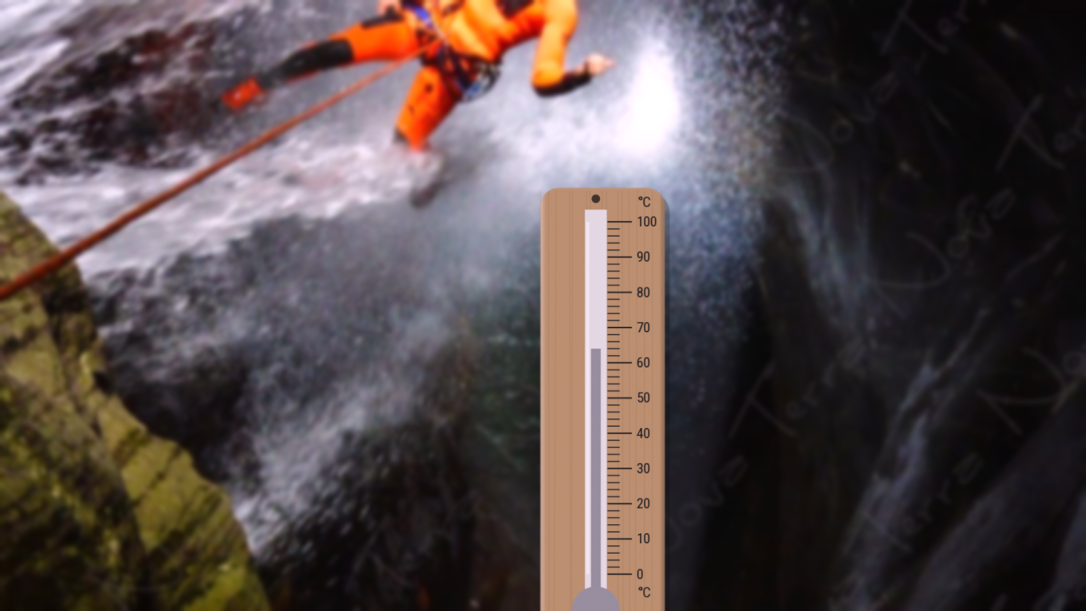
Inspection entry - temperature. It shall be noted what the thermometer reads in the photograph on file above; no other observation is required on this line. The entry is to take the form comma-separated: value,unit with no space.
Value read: 64,°C
